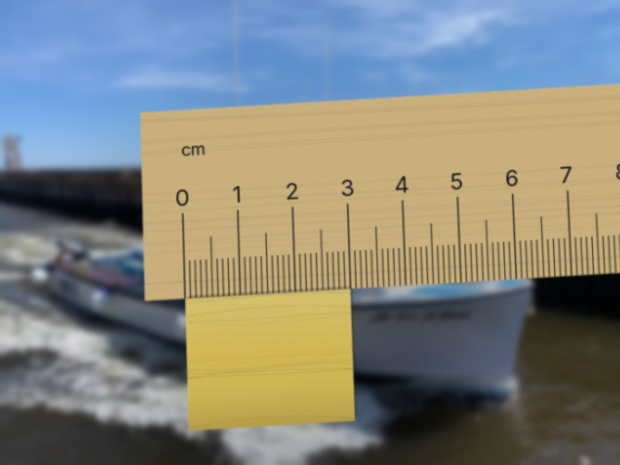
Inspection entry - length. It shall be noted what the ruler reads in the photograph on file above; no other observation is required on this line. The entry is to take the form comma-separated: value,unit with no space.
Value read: 3,cm
